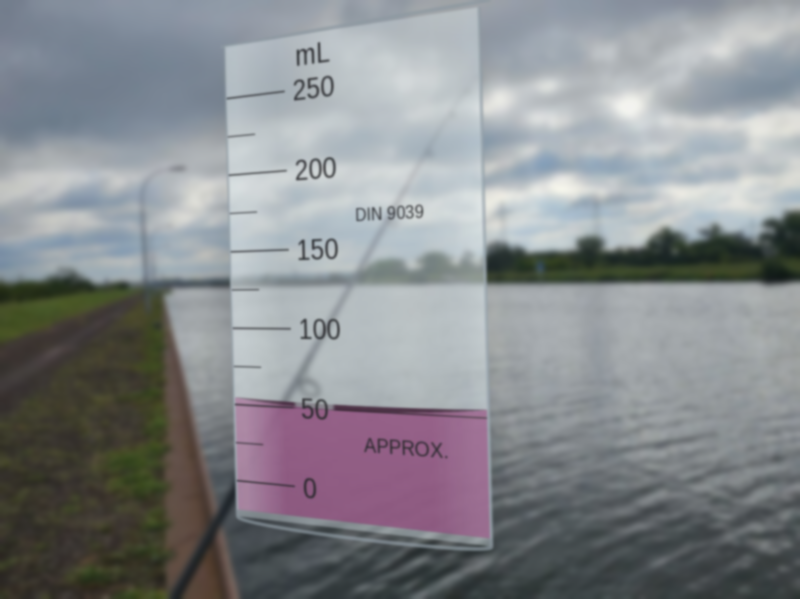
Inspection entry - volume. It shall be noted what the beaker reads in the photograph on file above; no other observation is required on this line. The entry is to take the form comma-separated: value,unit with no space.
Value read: 50,mL
